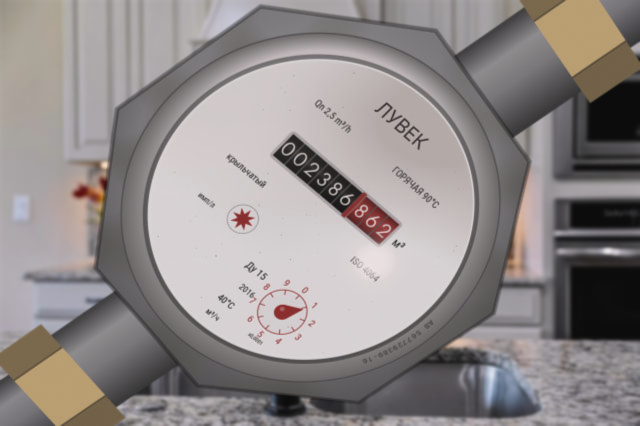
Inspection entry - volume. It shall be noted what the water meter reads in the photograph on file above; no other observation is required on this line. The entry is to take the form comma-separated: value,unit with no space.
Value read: 2386.8621,m³
